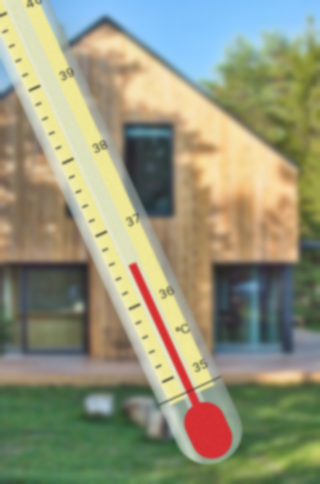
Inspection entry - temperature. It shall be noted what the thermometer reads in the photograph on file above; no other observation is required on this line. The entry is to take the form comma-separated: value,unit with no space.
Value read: 36.5,°C
